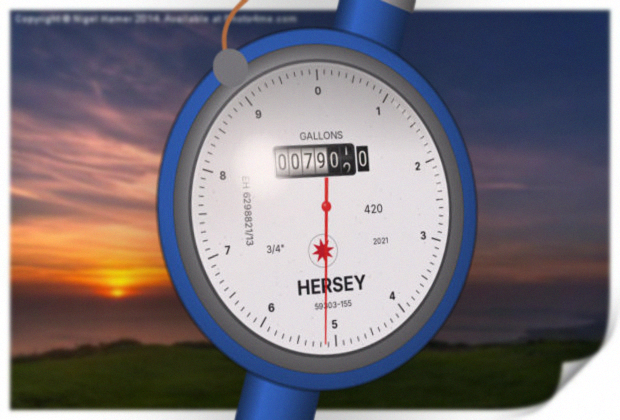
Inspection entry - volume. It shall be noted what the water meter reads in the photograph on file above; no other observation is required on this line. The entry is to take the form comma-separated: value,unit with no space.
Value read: 79015.1,gal
